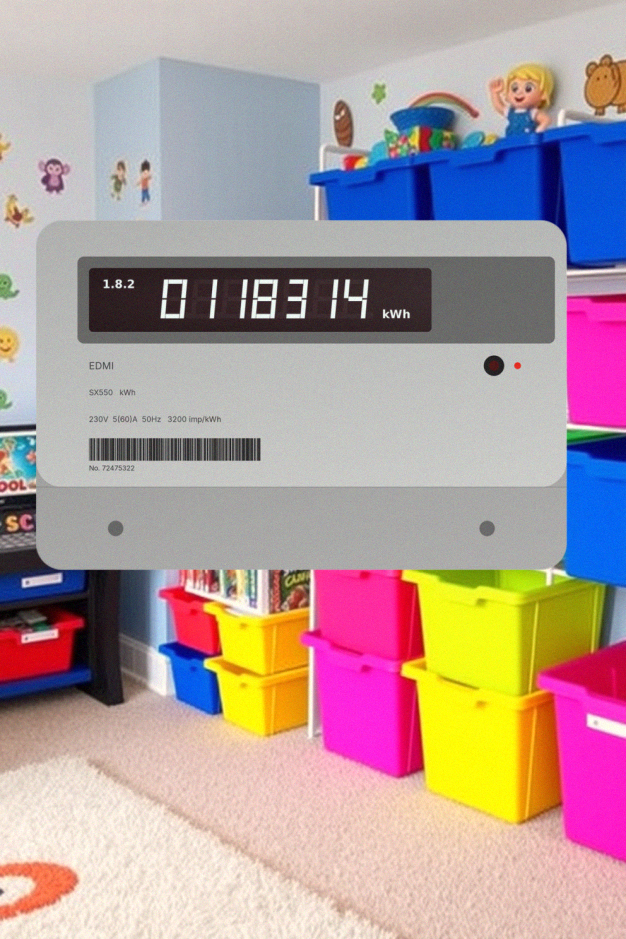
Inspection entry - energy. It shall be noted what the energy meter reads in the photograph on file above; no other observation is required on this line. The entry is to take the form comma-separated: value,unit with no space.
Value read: 118314,kWh
